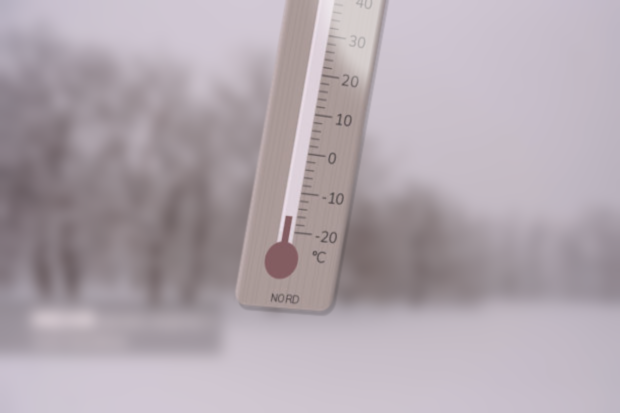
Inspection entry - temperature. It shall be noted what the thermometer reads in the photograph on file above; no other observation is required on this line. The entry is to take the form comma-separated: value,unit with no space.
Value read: -16,°C
